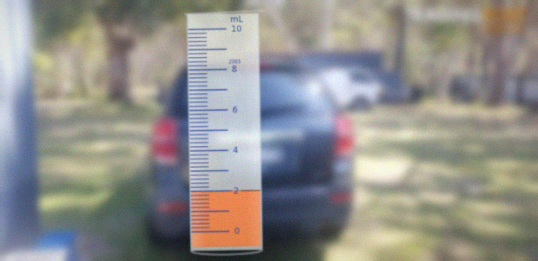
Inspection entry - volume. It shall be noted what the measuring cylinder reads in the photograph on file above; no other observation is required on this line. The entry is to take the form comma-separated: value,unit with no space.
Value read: 2,mL
